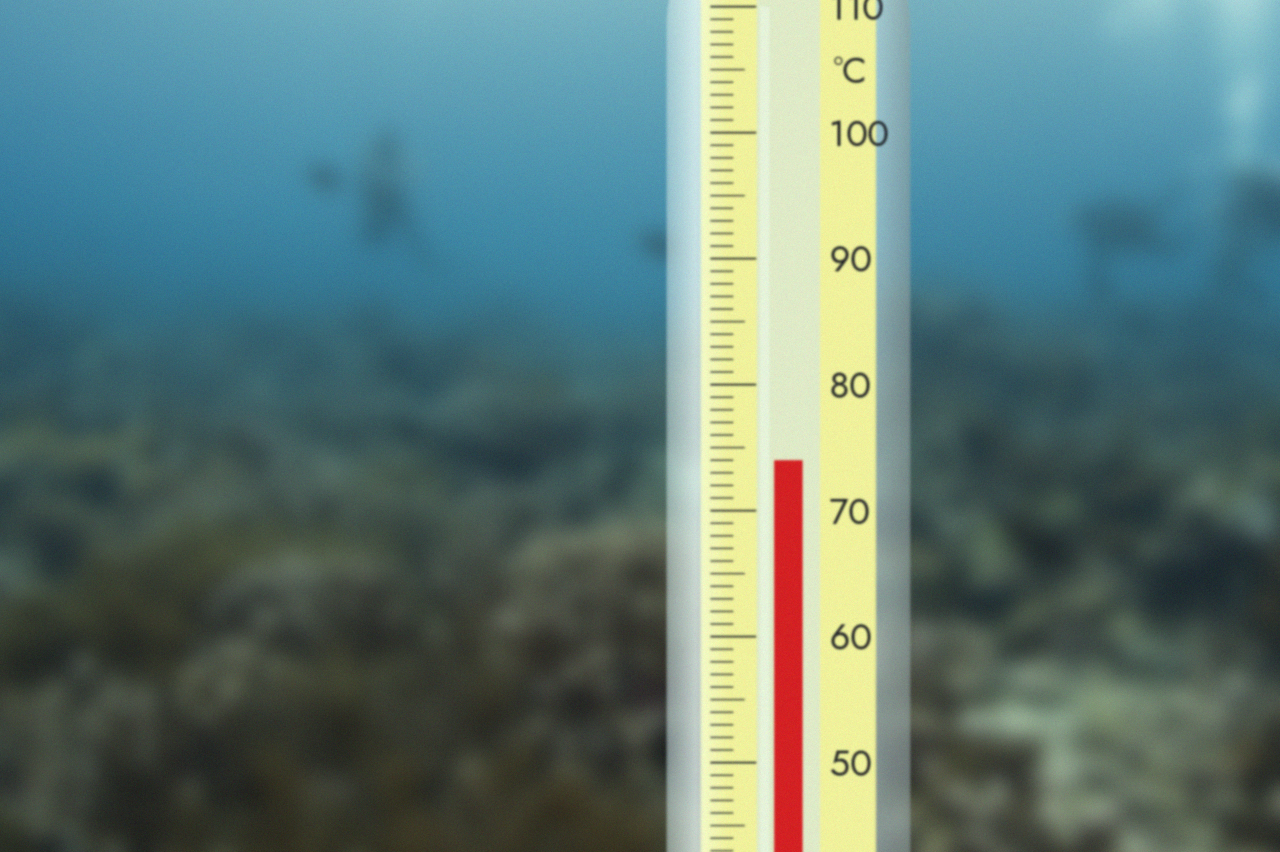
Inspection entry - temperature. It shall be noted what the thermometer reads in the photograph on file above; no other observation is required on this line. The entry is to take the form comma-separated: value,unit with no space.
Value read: 74,°C
